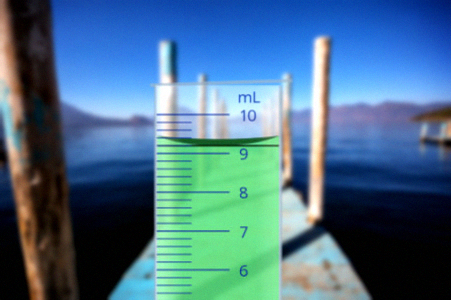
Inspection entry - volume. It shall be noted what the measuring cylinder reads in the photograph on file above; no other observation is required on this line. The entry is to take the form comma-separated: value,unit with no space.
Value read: 9.2,mL
